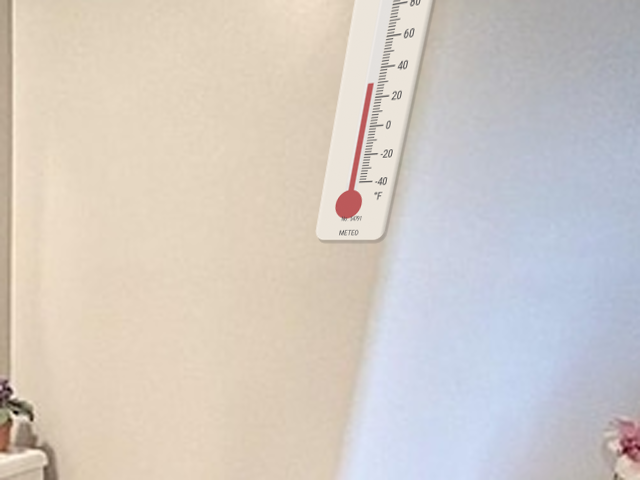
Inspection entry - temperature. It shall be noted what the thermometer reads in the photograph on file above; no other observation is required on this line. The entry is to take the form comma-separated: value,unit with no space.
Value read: 30,°F
